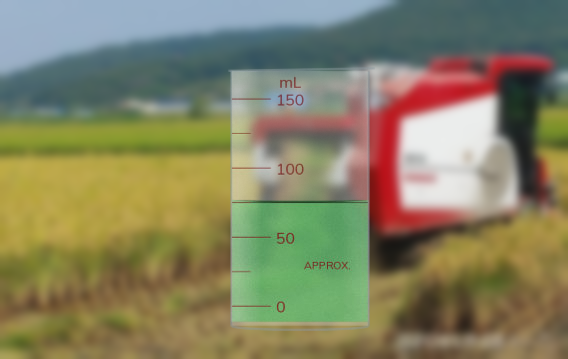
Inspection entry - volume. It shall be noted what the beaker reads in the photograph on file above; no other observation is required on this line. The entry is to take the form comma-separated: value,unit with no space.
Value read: 75,mL
